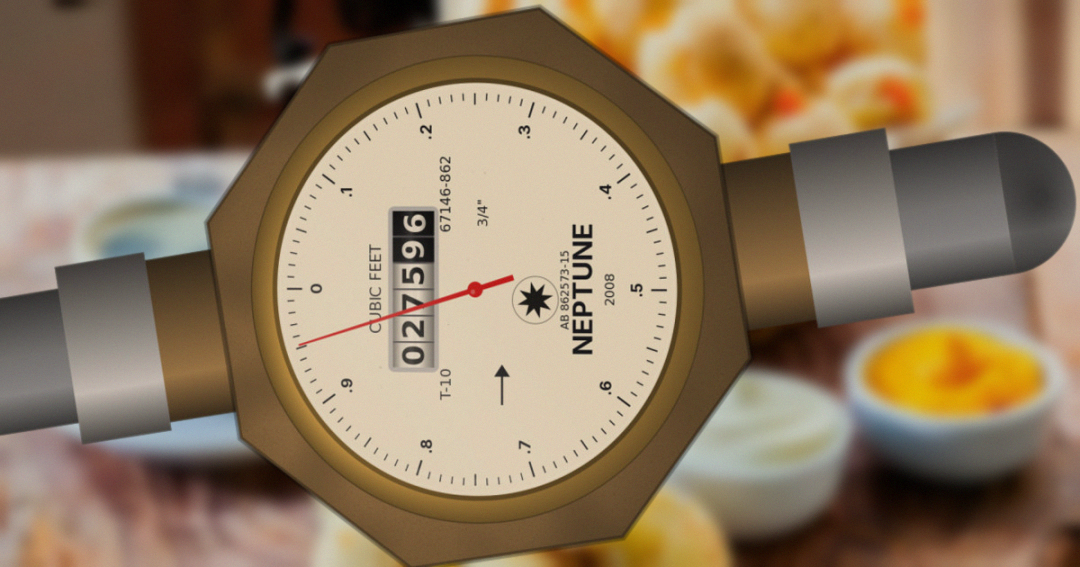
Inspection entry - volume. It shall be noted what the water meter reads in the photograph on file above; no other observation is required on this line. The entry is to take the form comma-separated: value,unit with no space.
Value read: 27595.95,ft³
